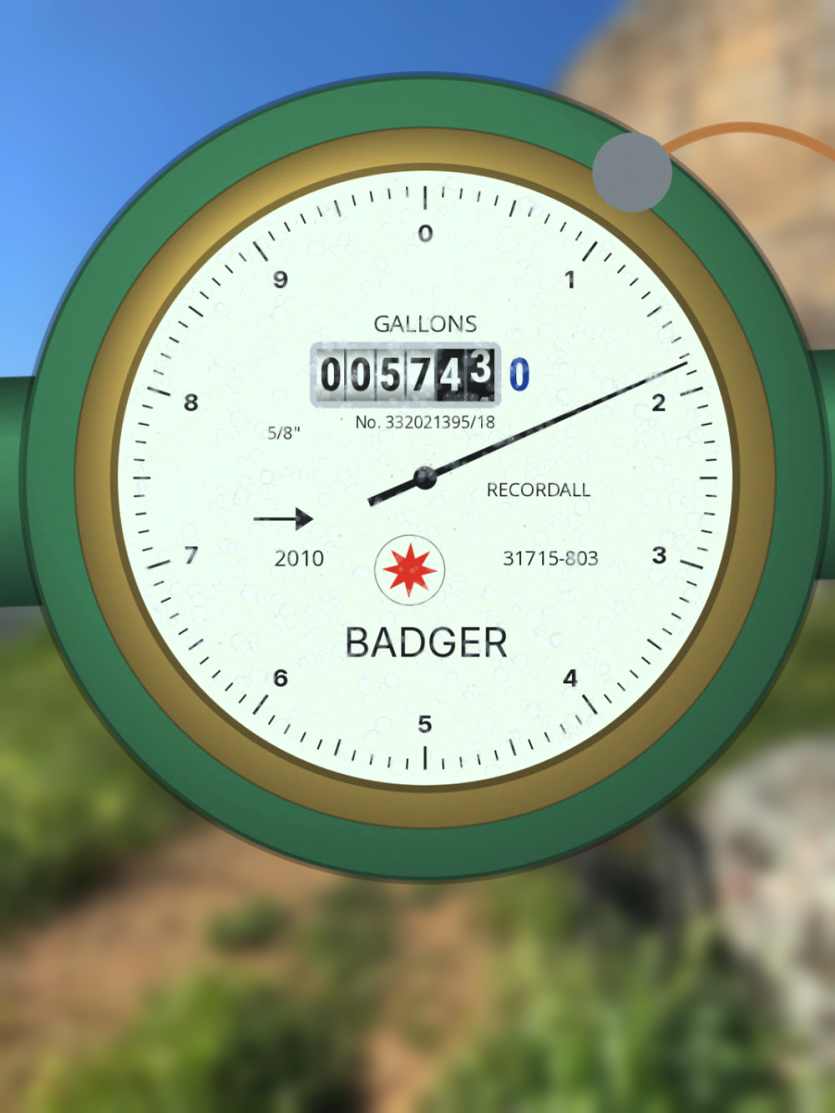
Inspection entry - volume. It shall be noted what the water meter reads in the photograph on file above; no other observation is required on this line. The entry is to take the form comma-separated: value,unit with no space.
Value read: 57431.8,gal
